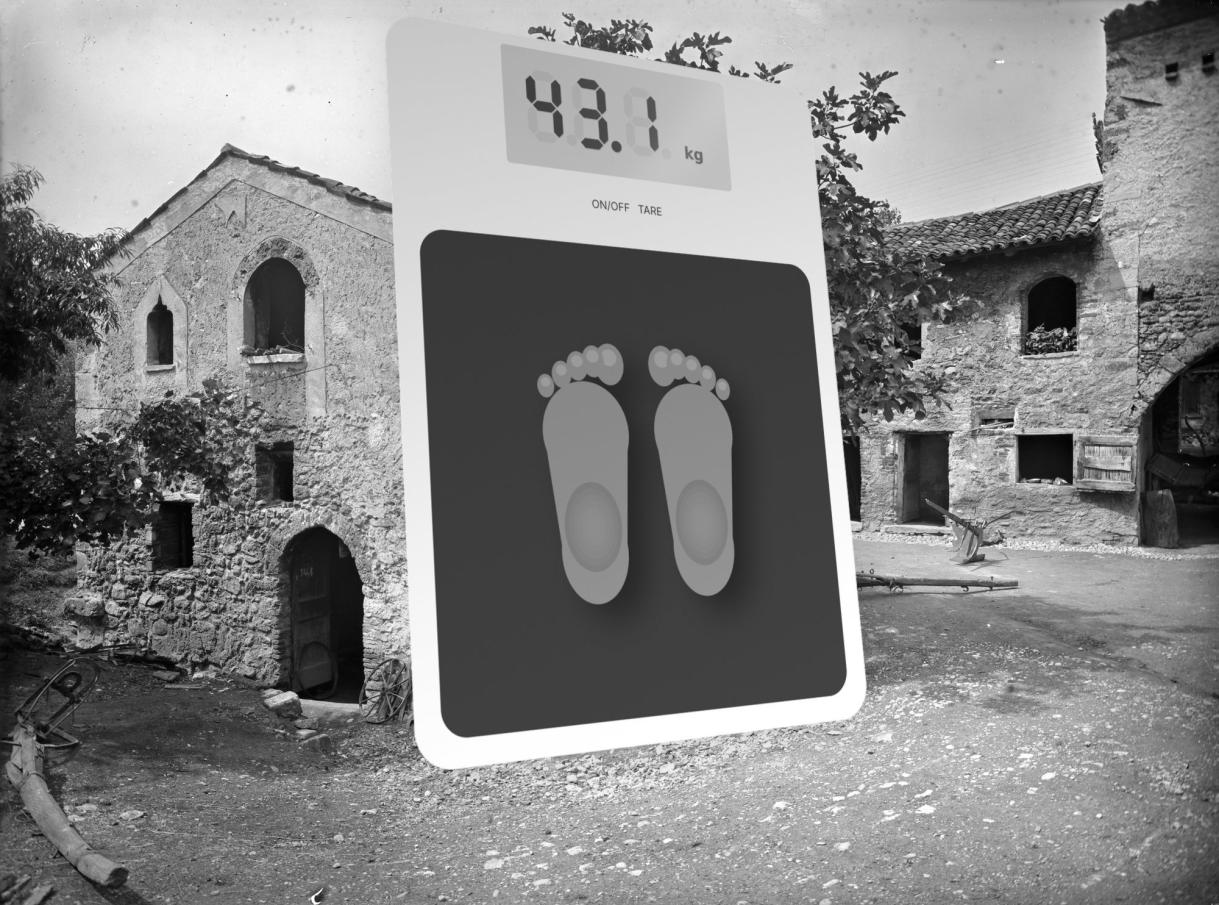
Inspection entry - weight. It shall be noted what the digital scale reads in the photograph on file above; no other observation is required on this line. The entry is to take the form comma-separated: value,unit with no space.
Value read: 43.1,kg
